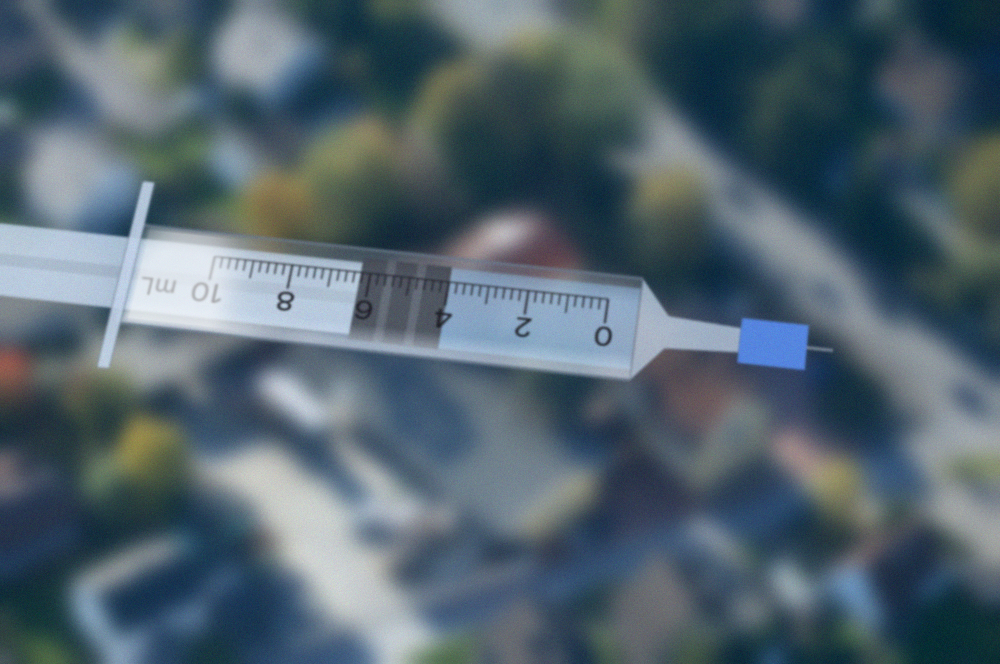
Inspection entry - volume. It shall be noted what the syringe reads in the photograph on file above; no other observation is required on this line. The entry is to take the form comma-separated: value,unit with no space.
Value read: 4,mL
